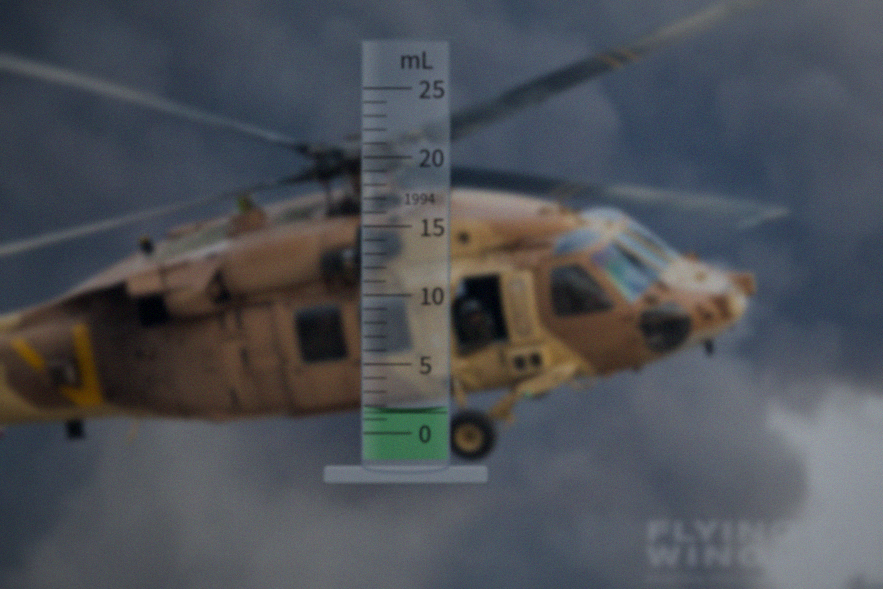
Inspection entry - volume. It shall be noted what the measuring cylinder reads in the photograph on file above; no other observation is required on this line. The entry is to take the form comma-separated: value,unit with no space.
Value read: 1.5,mL
